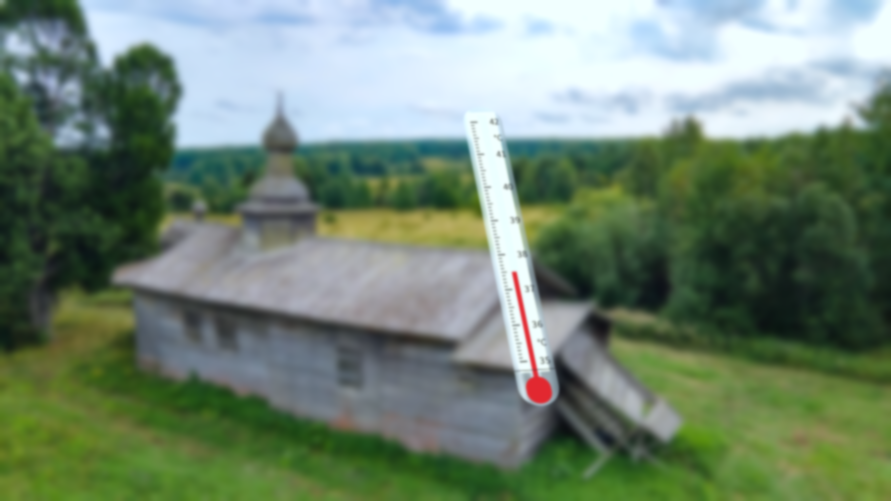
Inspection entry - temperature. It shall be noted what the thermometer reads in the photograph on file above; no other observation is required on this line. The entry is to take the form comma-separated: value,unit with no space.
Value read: 37.5,°C
